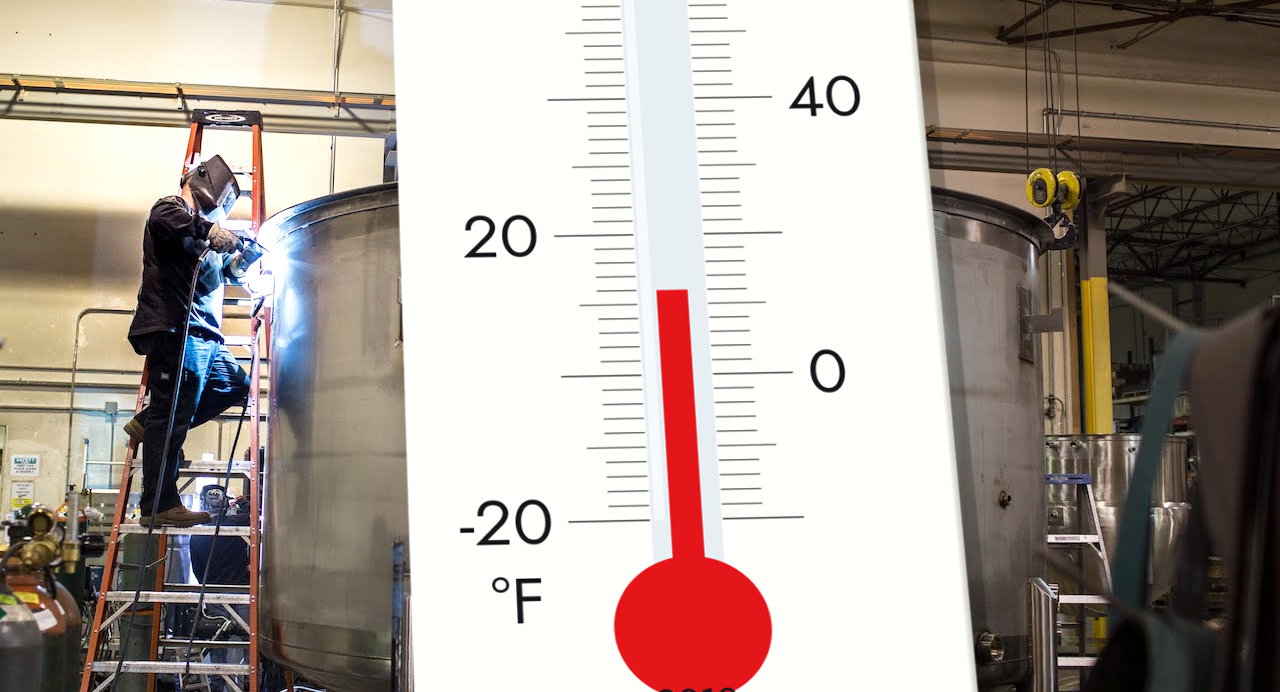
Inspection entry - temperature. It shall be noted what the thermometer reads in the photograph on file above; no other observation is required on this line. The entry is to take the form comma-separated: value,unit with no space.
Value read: 12,°F
